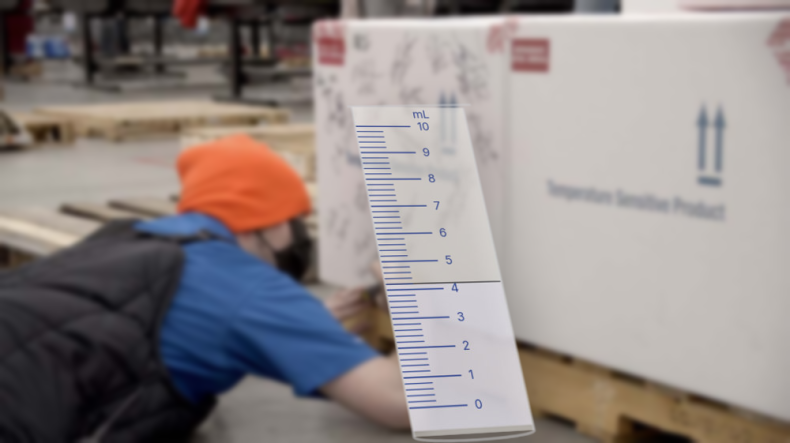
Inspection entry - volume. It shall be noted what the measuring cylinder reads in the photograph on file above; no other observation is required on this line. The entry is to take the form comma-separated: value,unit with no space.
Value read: 4.2,mL
